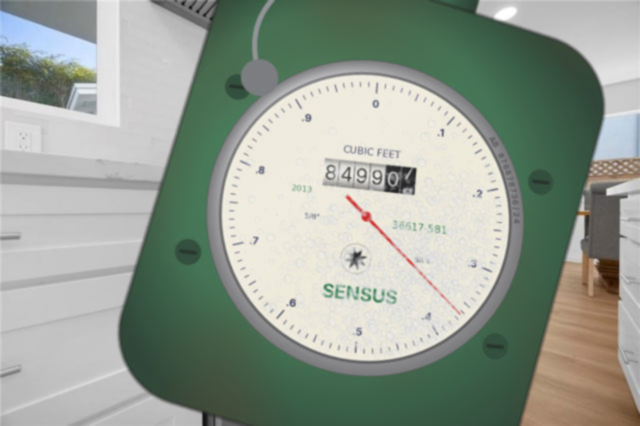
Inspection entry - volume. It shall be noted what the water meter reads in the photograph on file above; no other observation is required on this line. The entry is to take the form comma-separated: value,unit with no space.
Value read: 849907.36,ft³
